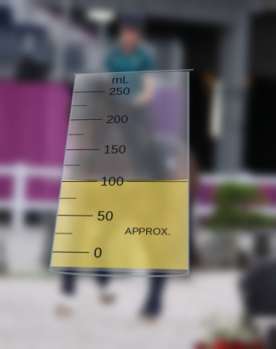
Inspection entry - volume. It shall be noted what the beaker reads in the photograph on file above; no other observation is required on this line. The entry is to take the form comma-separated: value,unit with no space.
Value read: 100,mL
